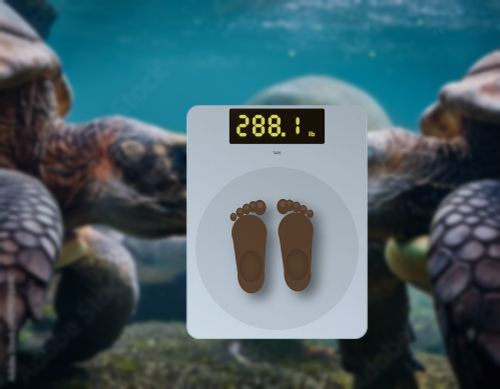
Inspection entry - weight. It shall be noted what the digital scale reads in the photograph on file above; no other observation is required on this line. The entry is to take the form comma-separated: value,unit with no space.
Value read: 288.1,lb
